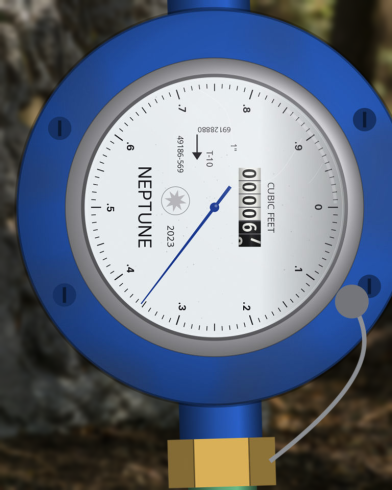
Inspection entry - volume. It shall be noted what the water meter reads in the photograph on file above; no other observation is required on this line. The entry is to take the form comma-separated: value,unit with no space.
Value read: 67.35,ft³
